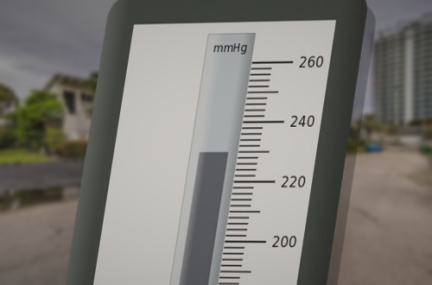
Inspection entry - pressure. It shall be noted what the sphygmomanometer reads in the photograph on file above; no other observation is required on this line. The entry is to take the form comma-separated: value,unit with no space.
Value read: 230,mmHg
